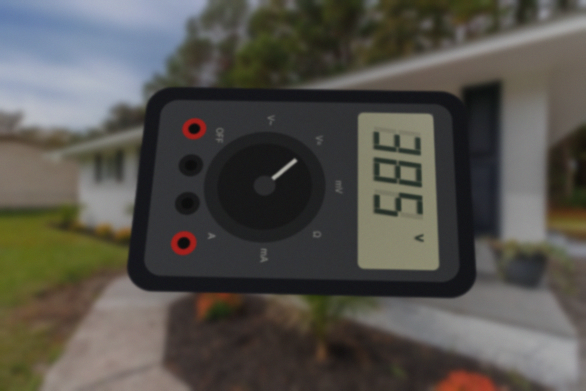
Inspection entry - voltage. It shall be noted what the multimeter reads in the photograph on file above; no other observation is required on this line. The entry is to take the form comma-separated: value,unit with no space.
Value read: 385,V
